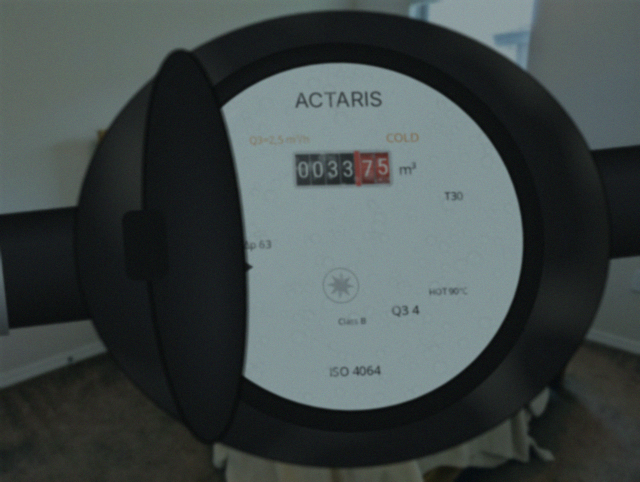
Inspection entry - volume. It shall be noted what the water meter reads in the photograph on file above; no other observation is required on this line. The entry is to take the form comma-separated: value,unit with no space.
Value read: 33.75,m³
